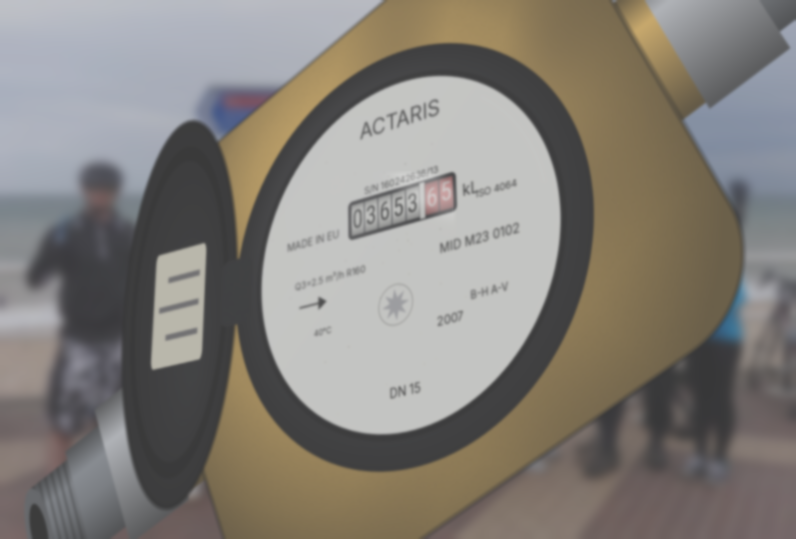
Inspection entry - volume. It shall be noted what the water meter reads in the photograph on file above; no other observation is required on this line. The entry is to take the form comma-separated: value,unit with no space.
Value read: 3653.65,kL
